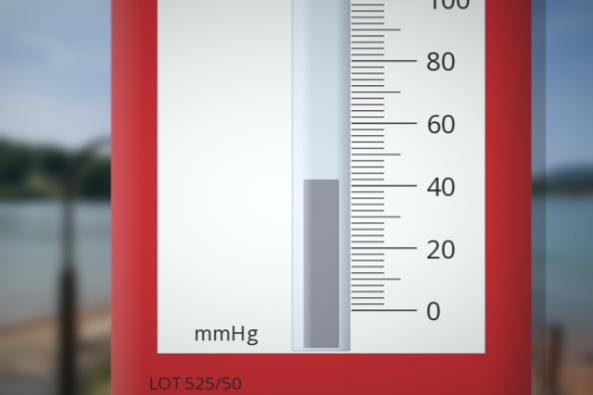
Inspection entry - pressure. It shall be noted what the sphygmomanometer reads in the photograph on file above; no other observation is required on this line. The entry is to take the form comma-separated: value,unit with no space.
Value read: 42,mmHg
